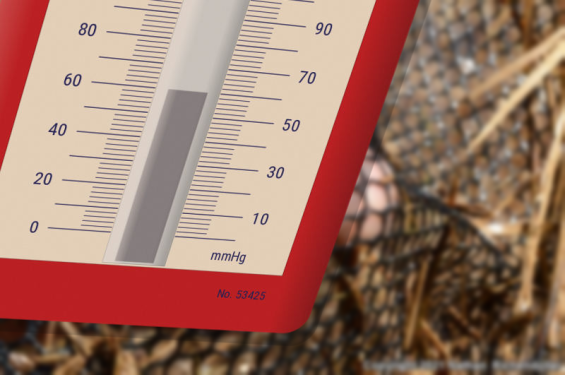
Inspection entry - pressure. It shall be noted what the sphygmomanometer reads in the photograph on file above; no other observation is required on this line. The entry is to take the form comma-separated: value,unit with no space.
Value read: 60,mmHg
